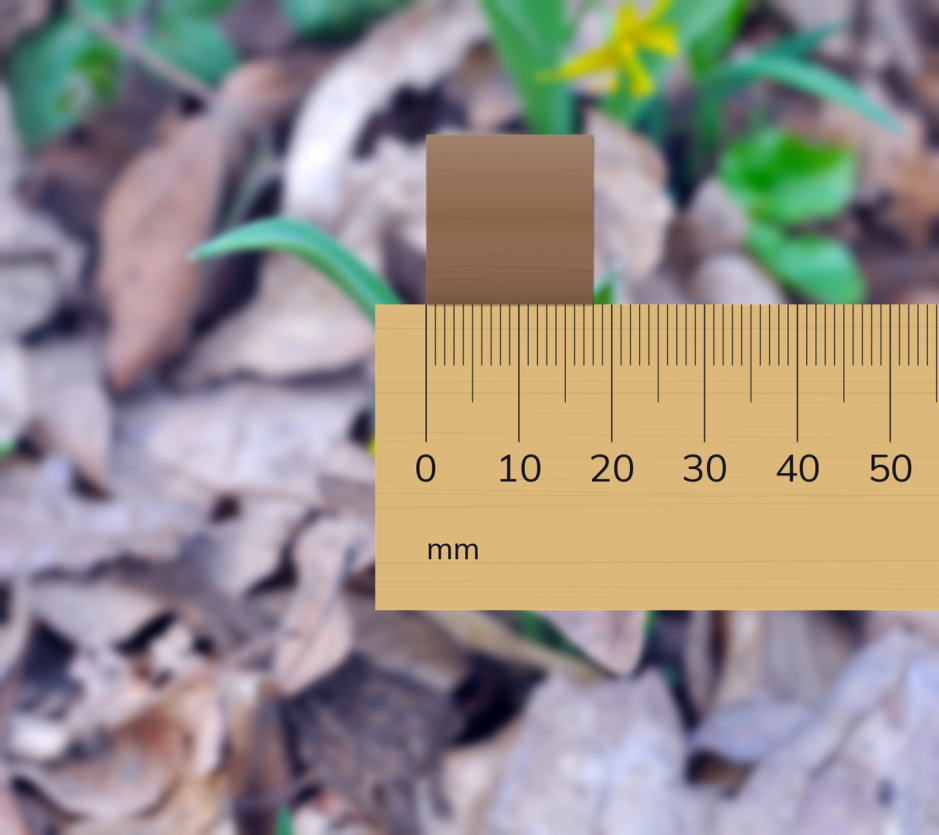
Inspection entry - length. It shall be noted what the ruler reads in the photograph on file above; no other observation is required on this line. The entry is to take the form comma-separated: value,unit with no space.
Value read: 18,mm
